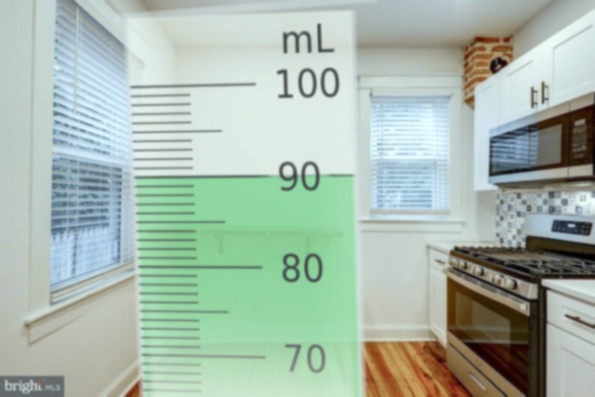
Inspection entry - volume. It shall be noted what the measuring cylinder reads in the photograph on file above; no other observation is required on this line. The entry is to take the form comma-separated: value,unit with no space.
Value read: 90,mL
